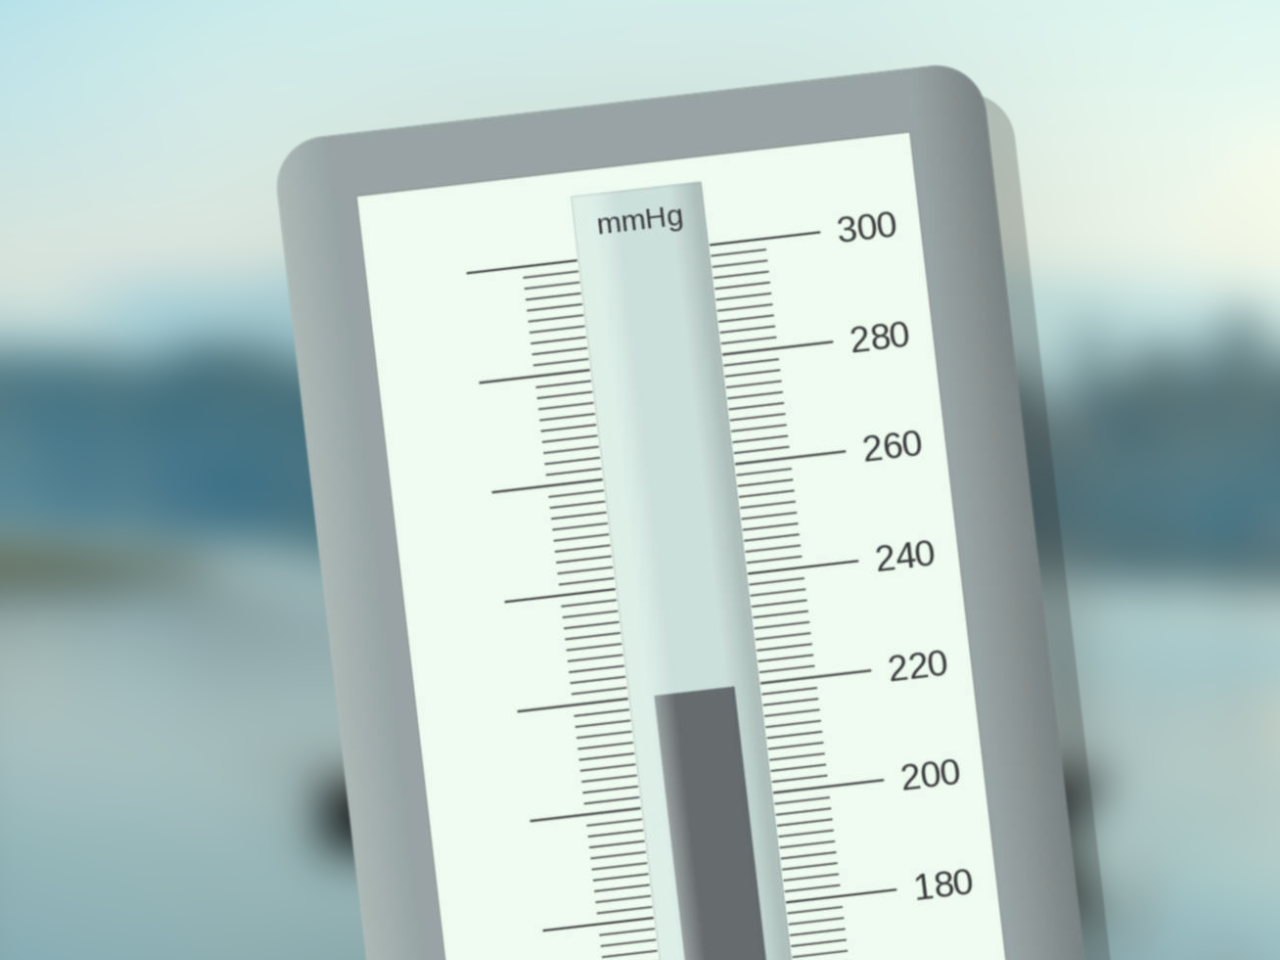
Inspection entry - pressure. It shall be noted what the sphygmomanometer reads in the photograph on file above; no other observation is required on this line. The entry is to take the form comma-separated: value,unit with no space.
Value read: 220,mmHg
